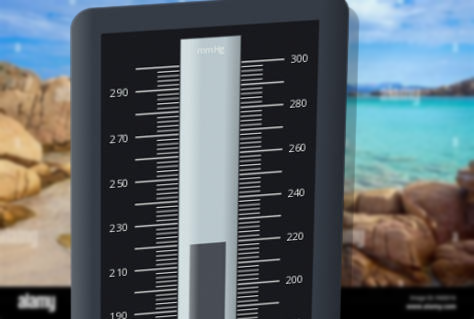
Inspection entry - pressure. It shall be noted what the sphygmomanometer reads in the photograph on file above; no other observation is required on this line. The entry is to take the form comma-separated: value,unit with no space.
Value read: 220,mmHg
